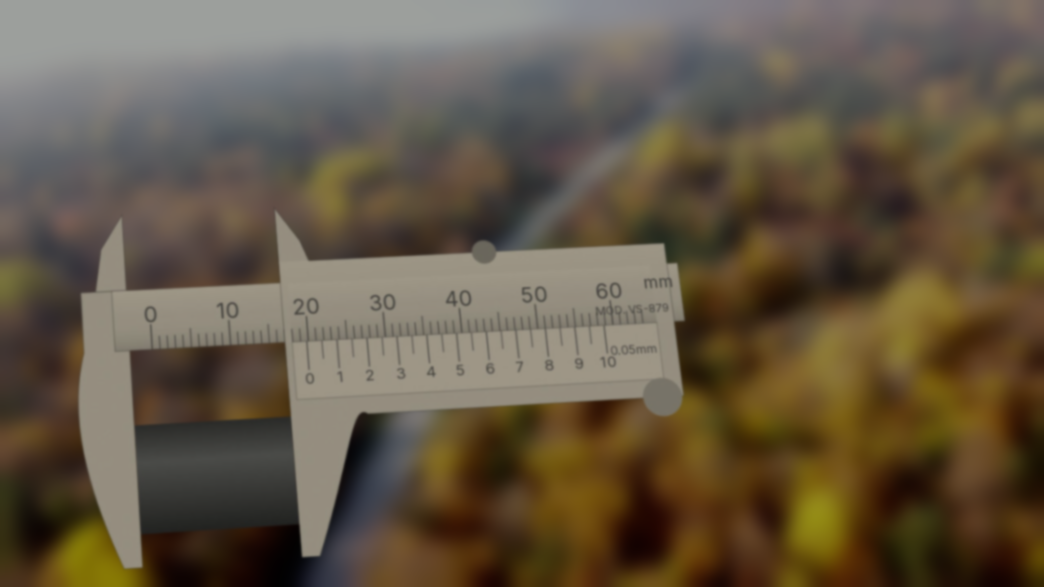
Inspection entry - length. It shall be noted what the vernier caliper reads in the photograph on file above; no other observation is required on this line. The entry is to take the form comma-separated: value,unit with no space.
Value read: 19.8,mm
